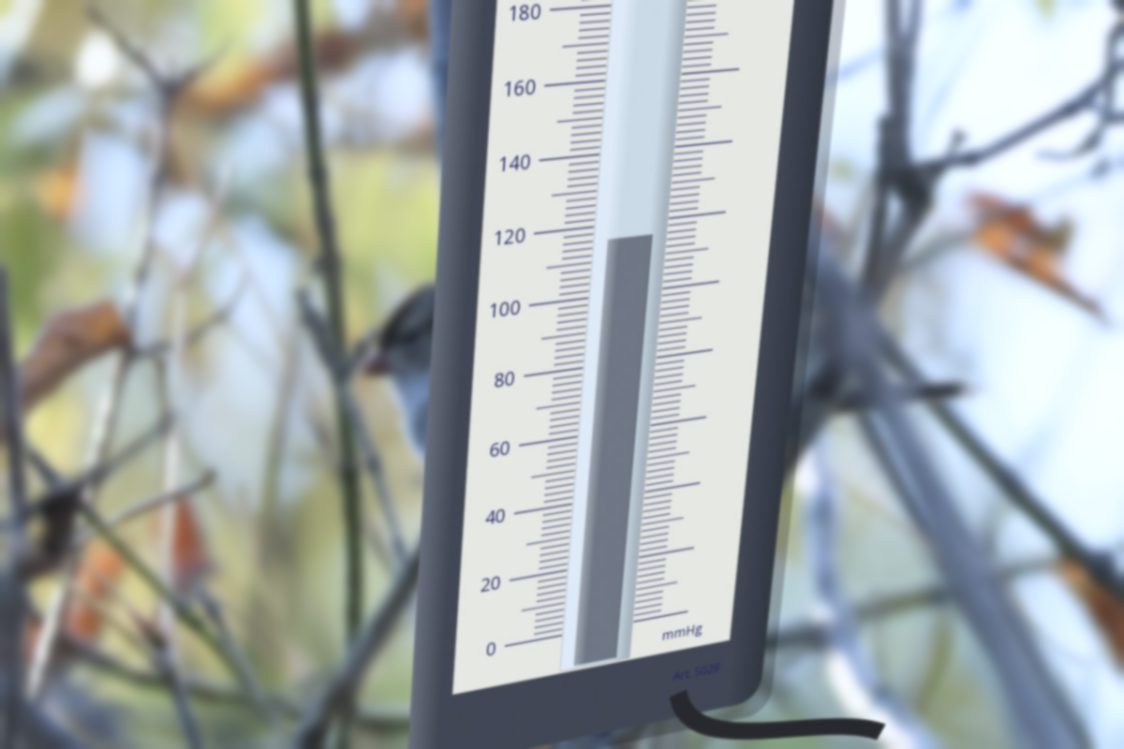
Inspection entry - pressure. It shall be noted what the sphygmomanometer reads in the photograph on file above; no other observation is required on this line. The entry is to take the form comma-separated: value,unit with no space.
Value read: 116,mmHg
